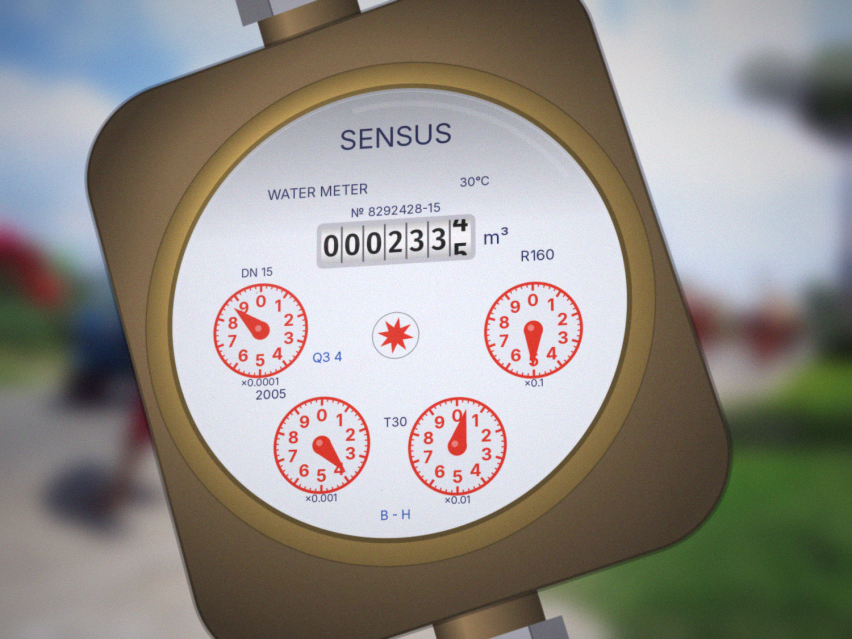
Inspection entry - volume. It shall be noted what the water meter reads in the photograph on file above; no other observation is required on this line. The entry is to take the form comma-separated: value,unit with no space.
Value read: 2334.5038,m³
